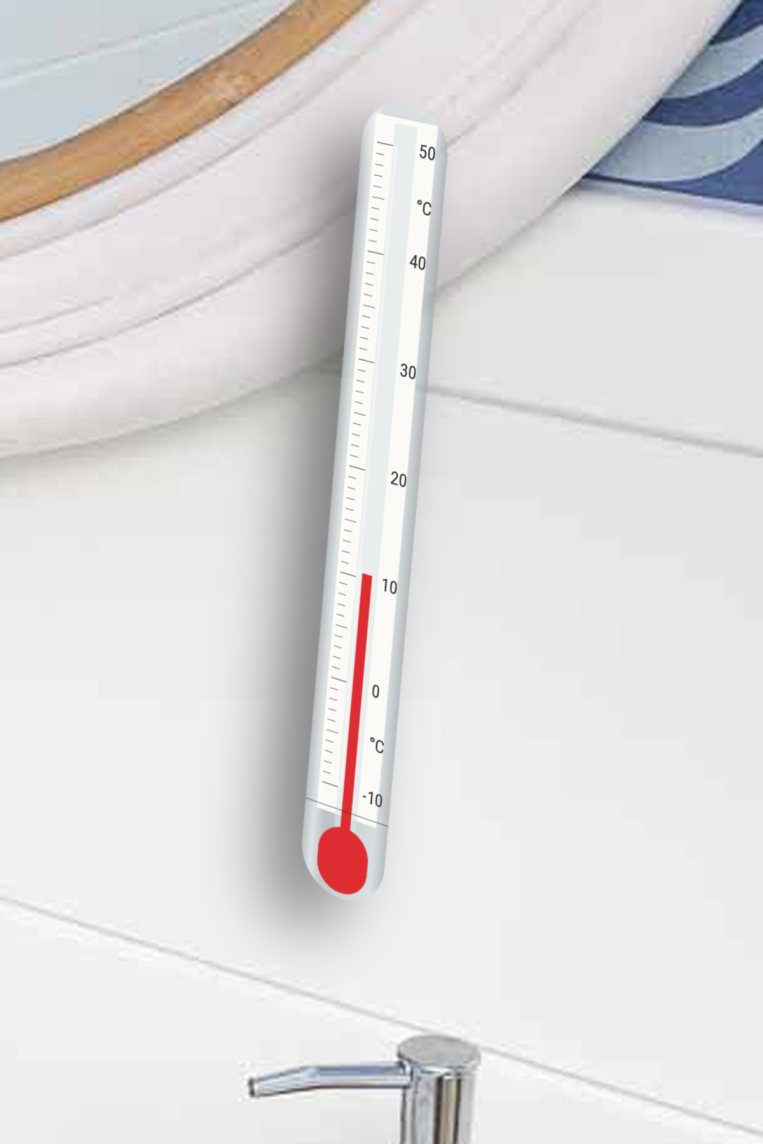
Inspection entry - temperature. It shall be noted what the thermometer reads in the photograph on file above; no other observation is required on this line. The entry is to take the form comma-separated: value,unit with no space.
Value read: 10.5,°C
